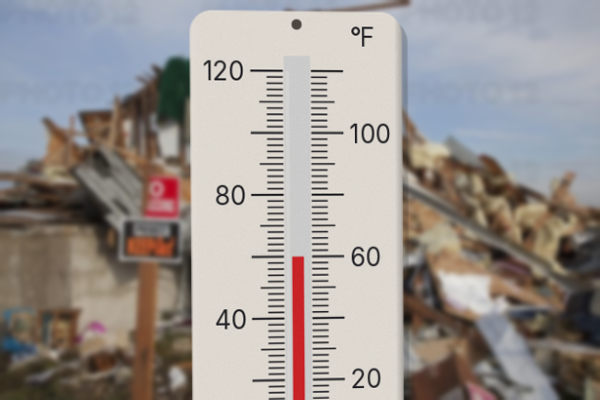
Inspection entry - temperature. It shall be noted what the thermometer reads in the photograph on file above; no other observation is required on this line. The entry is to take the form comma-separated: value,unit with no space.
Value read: 60,°F
